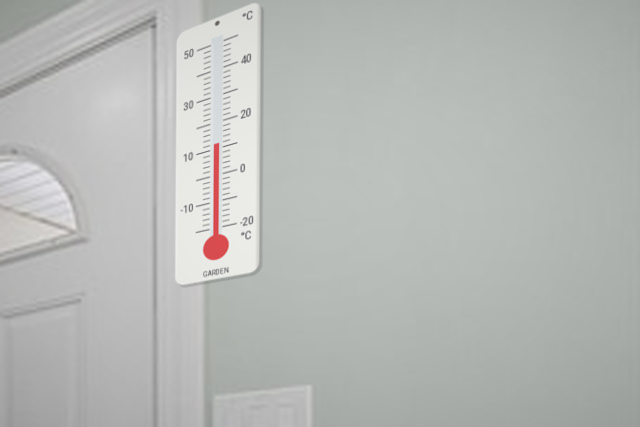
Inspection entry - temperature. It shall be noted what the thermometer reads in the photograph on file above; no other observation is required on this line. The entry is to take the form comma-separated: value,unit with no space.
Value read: 12,°C
